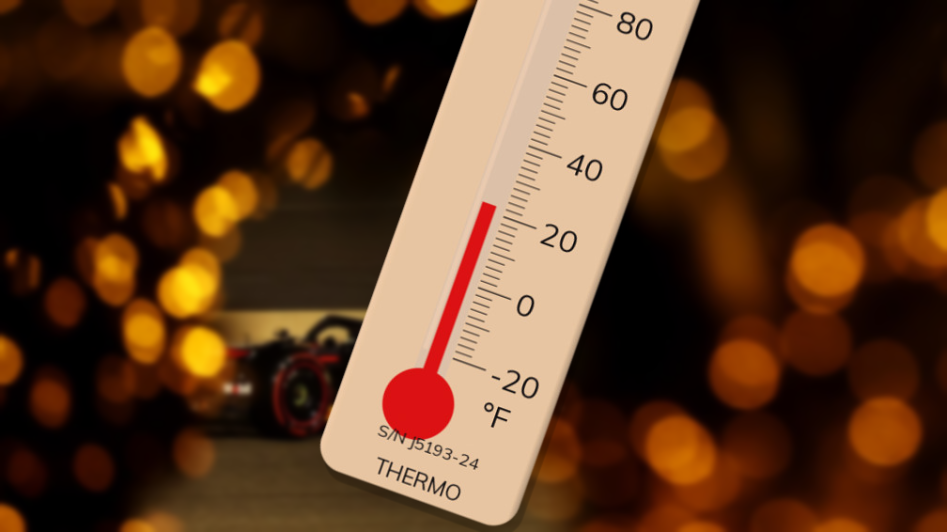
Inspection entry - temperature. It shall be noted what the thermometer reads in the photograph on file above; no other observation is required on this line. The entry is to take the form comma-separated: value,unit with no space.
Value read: 22,°F
